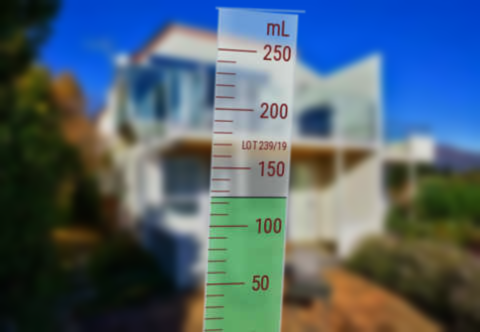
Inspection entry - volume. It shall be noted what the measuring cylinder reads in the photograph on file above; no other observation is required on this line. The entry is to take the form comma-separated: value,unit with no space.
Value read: 125,mL
